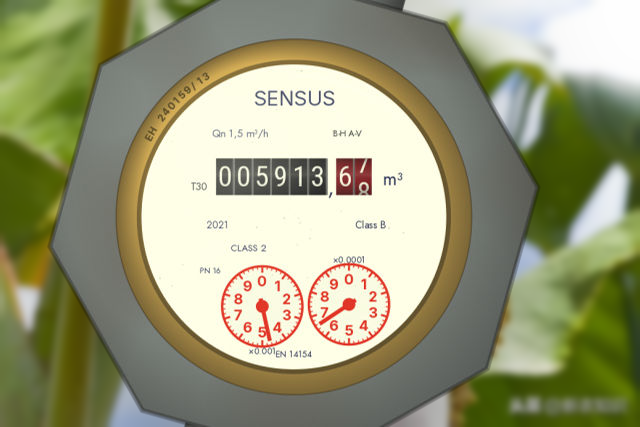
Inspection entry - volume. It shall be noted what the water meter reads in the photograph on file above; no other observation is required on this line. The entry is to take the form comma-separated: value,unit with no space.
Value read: 5913.6746,m³
